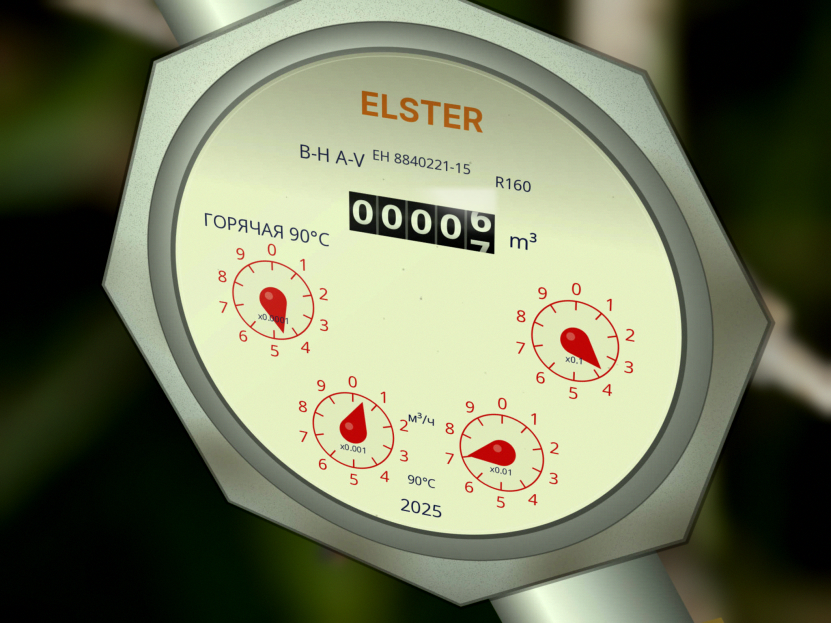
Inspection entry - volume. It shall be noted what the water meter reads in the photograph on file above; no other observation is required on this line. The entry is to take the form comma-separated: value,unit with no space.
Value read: 6.3704,m³
